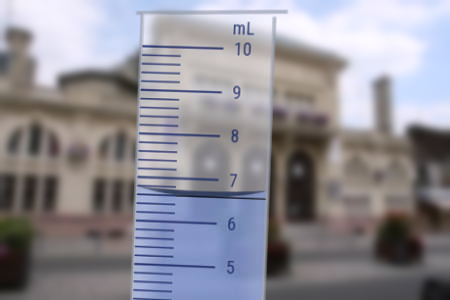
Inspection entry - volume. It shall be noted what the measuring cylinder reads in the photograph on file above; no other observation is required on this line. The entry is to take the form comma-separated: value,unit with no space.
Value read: 6.6,mL
